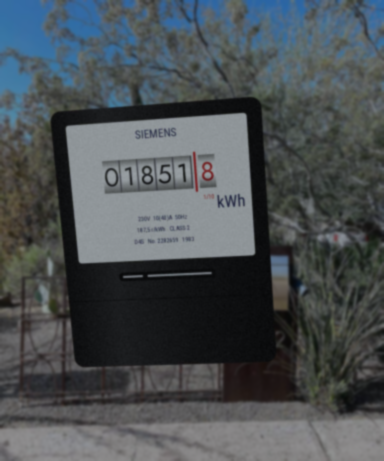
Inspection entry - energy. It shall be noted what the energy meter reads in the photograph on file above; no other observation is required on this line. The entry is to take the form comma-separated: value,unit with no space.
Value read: 1851.8,kWh
